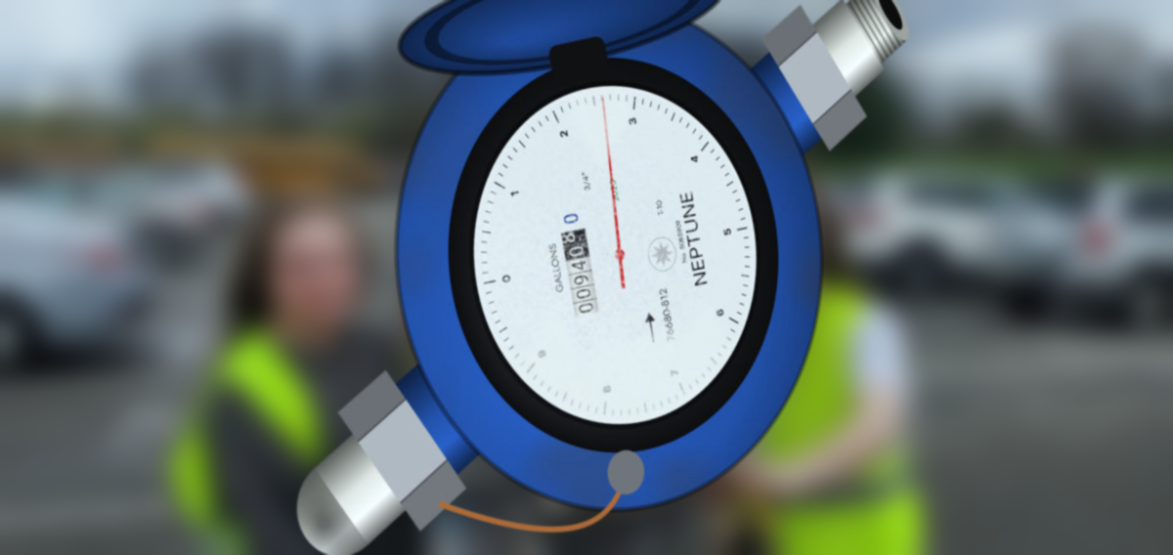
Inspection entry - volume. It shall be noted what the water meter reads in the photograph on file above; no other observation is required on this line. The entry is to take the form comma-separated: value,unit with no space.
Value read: 94082.6,gal
